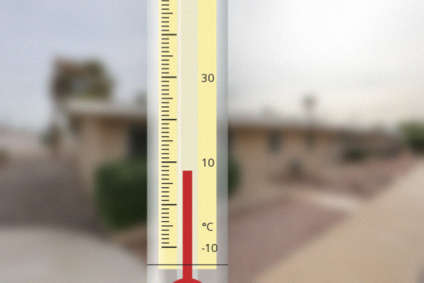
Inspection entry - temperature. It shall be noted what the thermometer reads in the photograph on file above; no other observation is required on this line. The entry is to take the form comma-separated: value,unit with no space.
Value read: 8,°C
